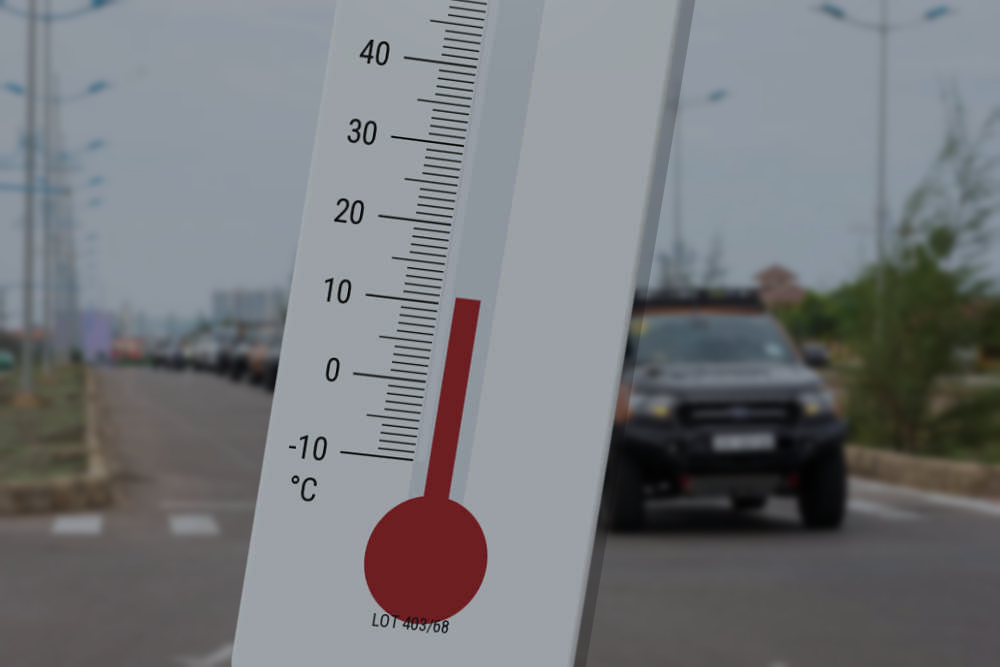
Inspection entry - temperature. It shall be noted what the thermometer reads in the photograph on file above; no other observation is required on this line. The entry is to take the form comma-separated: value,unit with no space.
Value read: 11,°C
